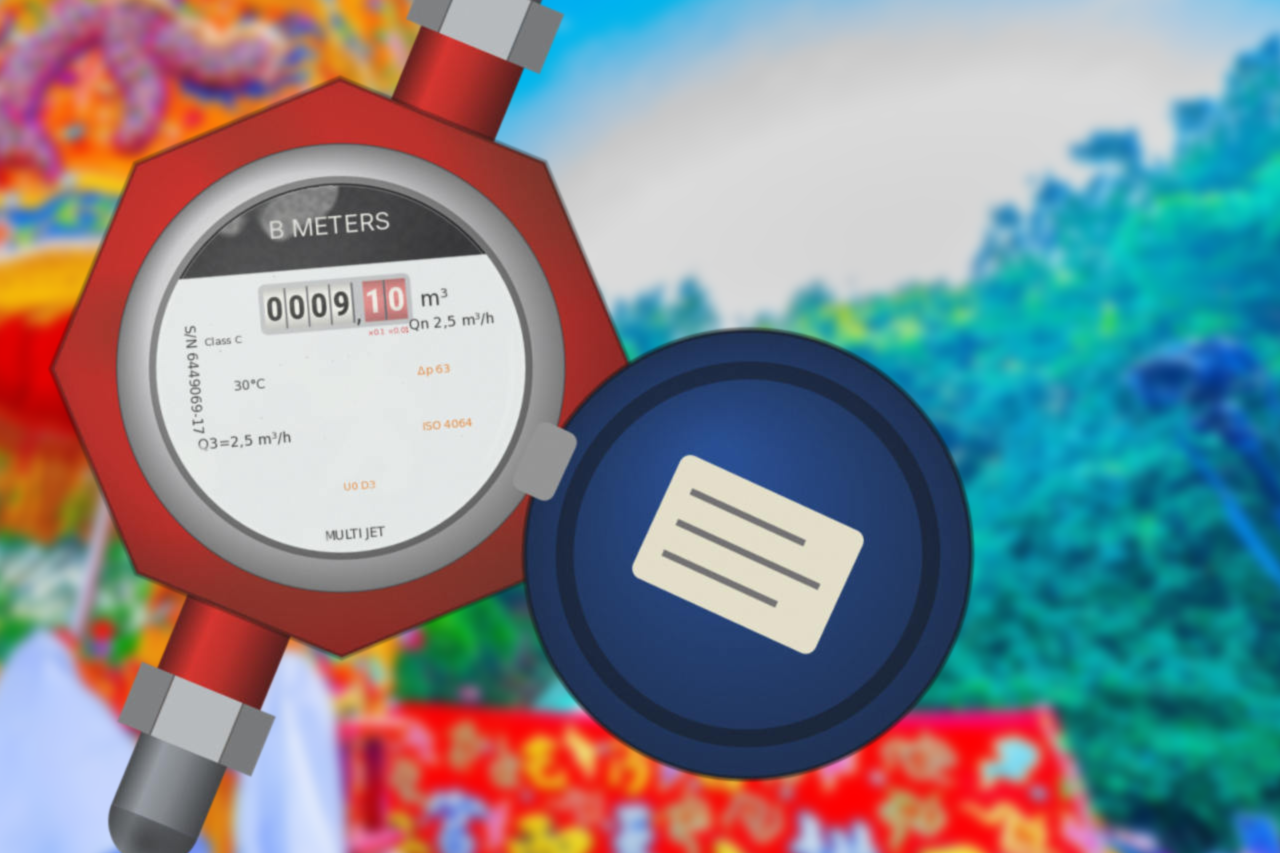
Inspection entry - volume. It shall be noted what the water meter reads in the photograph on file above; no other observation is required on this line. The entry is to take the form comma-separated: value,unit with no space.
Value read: 9.10,m³
